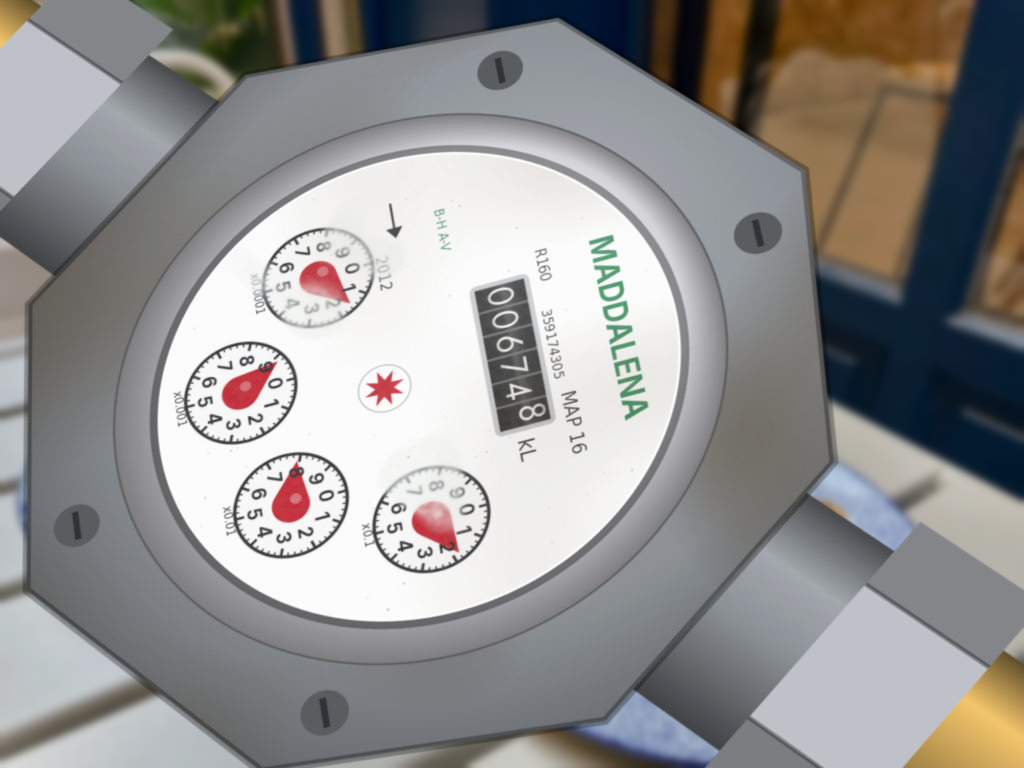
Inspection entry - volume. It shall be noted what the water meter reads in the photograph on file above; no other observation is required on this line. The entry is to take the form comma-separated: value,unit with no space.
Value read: 6748.1791,kL
